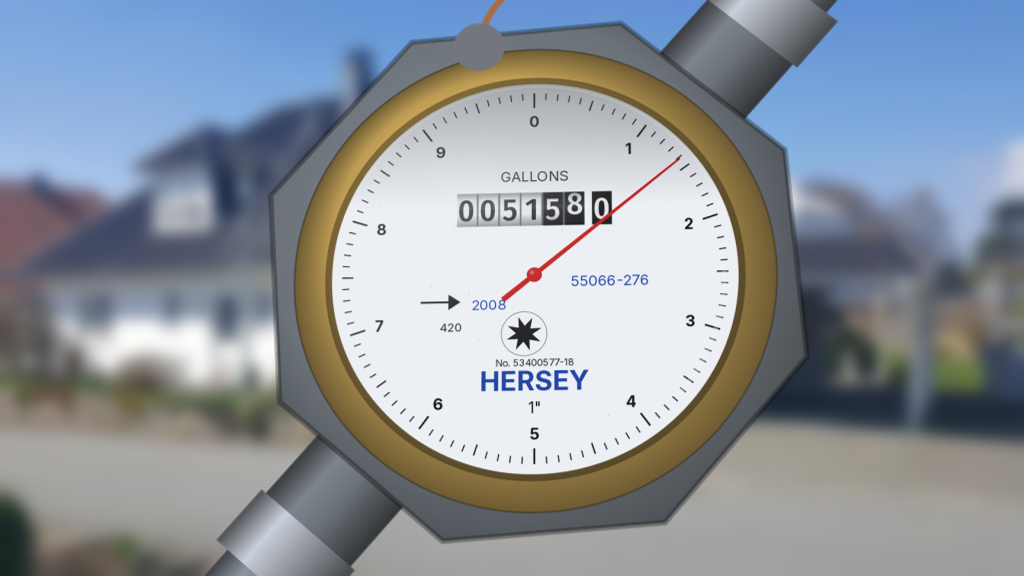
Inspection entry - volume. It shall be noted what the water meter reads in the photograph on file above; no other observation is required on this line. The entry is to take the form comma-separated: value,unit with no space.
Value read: 51581.4,gal
